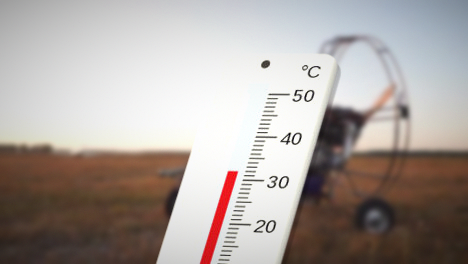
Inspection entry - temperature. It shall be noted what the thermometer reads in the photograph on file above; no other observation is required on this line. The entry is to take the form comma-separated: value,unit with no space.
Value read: 32,°C
